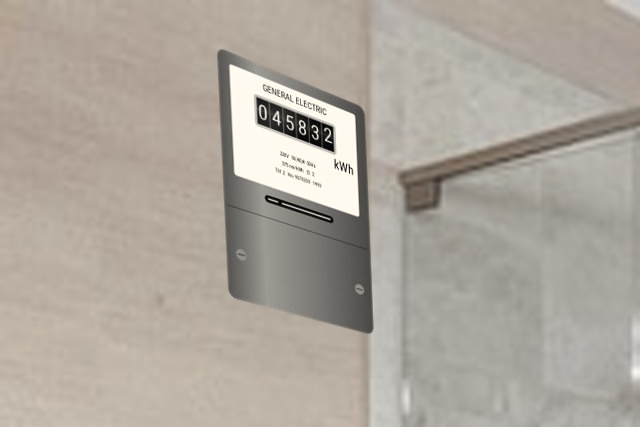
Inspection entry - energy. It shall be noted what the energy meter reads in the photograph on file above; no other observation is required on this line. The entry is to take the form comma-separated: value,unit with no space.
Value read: 45832,kWh
